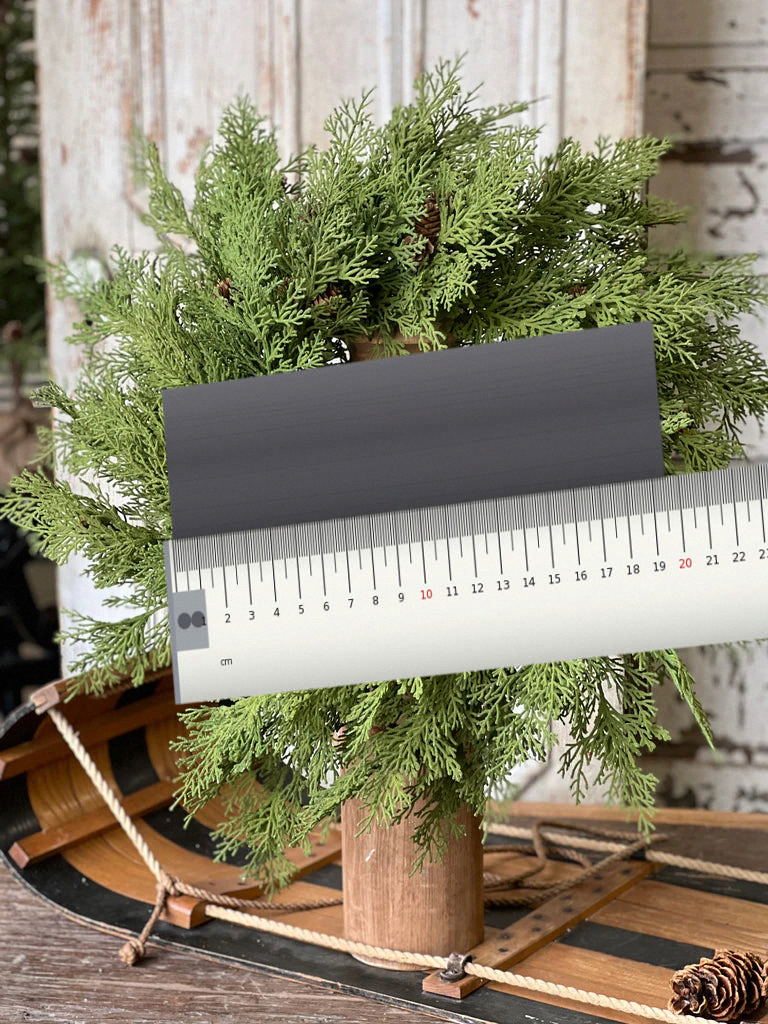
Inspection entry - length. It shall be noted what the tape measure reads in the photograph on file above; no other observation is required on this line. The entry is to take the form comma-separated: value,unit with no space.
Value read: 19.5,cm
